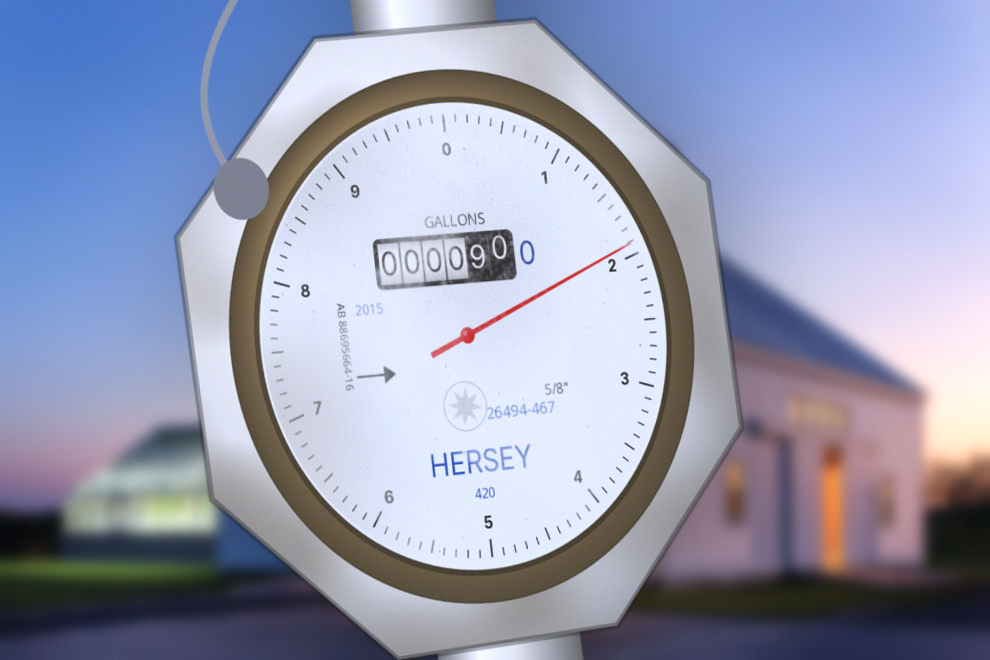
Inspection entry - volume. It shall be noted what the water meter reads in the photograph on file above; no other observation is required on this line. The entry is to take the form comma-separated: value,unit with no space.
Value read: 901.9,gal
